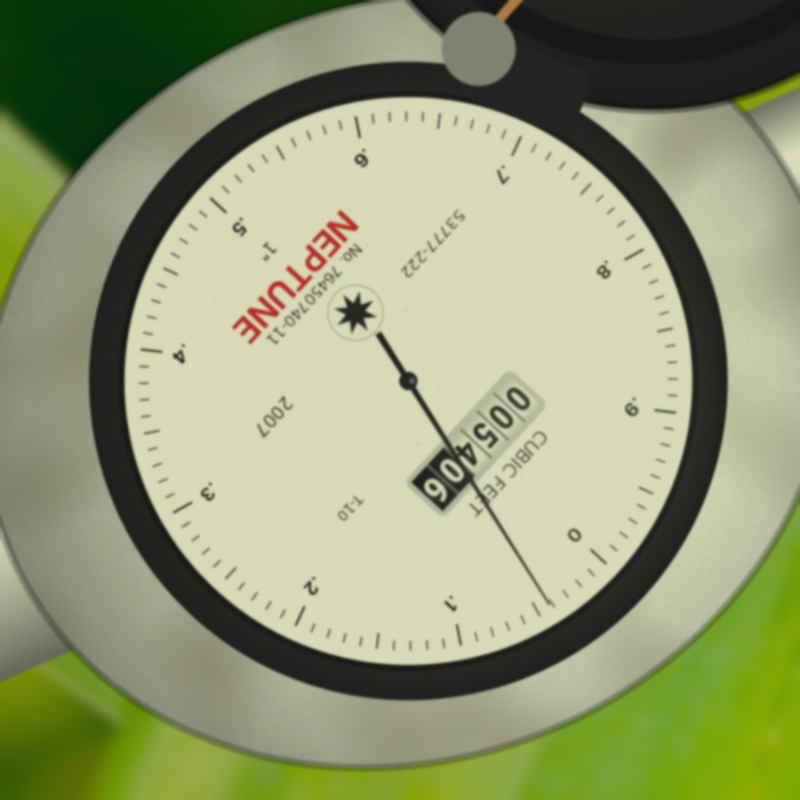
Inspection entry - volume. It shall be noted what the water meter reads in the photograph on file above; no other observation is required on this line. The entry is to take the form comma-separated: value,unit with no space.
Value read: 5406.04,ft³
